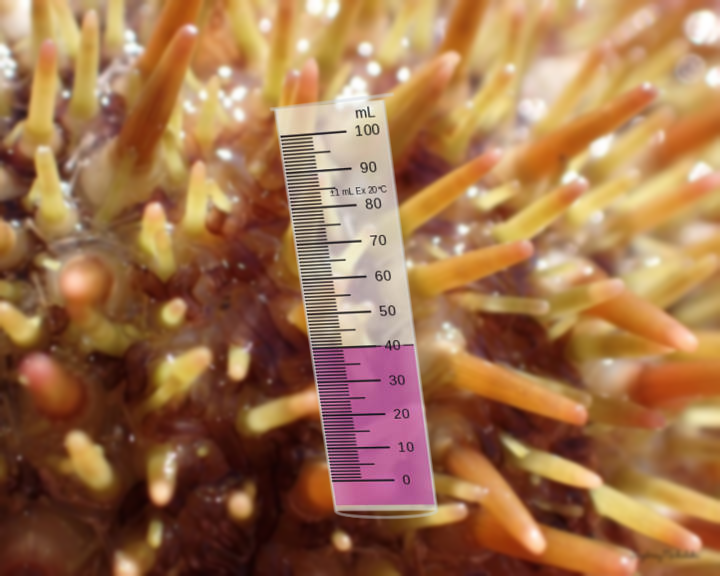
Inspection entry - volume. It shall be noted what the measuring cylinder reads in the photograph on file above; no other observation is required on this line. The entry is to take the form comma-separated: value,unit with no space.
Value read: 40,mL
